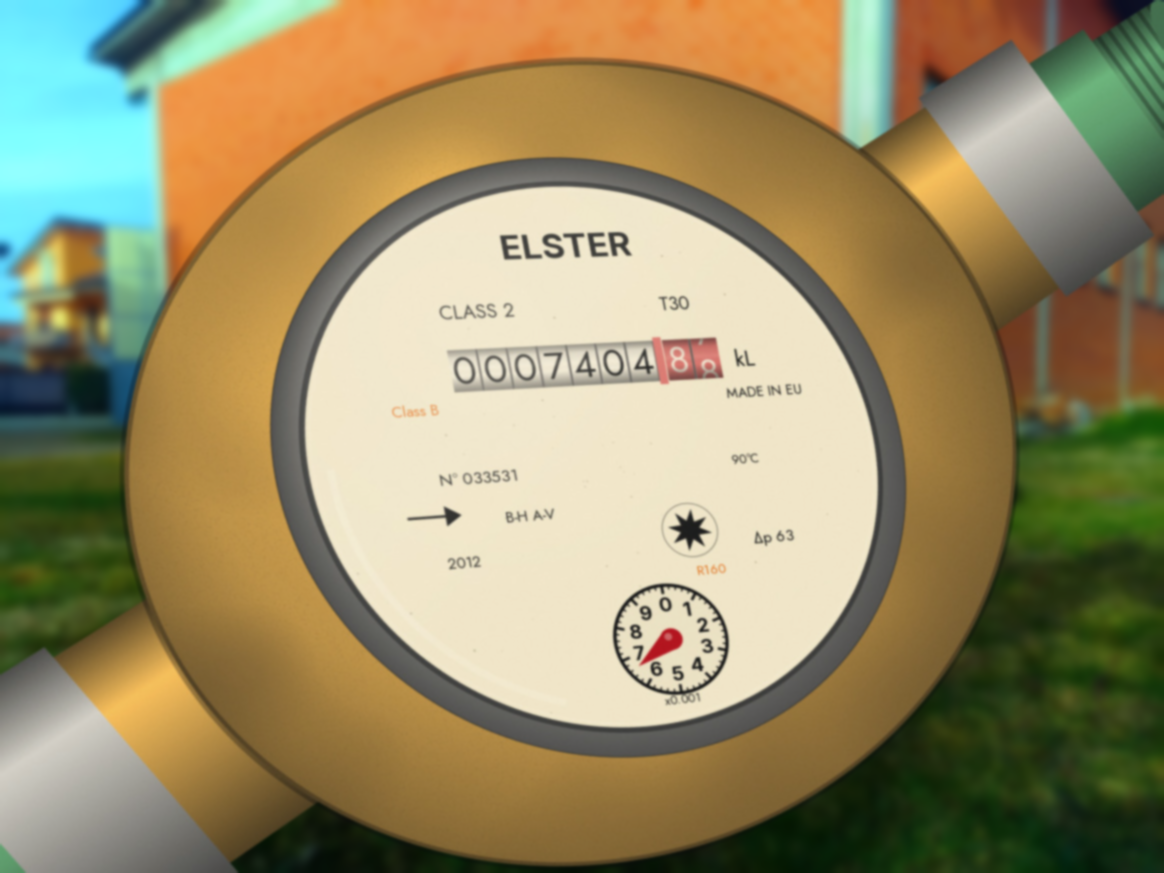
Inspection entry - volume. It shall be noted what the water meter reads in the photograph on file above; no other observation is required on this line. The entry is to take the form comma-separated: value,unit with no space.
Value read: 7404.876,kL
